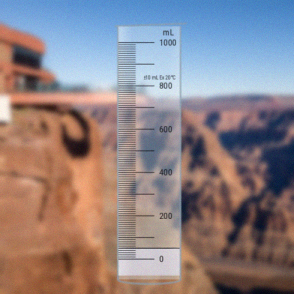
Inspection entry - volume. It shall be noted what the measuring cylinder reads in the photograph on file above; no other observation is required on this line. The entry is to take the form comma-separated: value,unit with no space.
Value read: 50,mL
